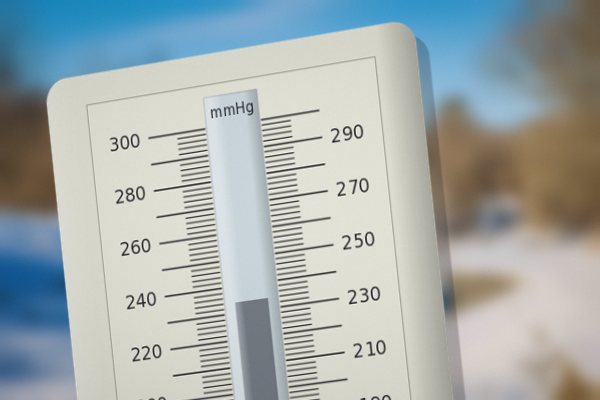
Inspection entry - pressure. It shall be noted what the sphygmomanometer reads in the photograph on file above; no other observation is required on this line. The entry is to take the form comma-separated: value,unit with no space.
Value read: 234,mmHg
